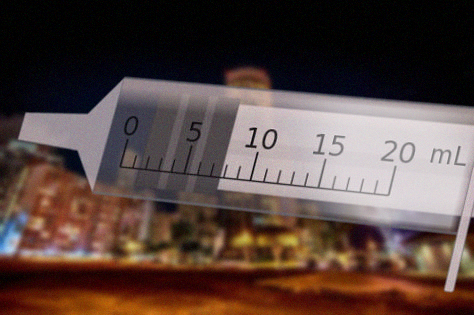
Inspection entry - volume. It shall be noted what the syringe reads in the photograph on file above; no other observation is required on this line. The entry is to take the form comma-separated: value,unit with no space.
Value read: 1.5,mL
